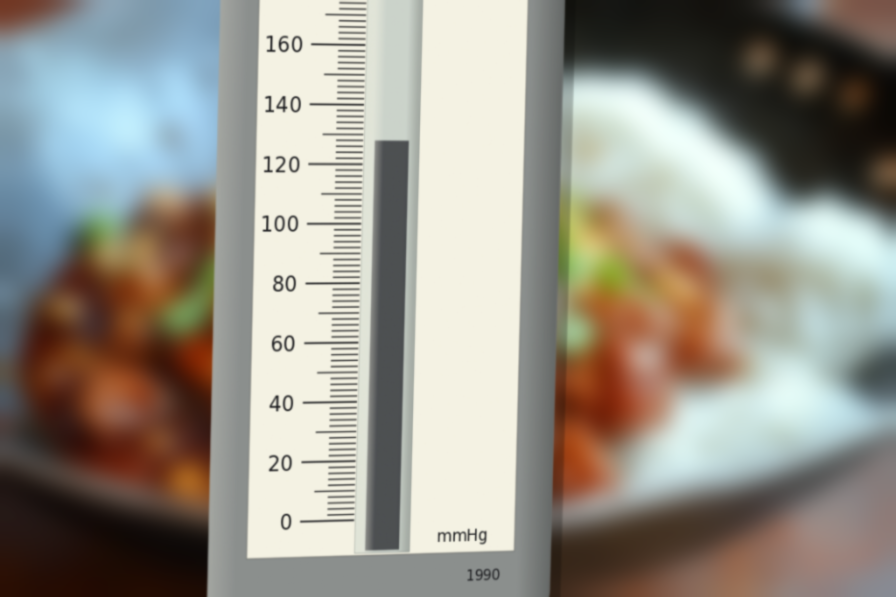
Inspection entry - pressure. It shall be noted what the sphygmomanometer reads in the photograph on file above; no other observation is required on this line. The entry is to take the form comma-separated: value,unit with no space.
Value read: 128,mmHg
